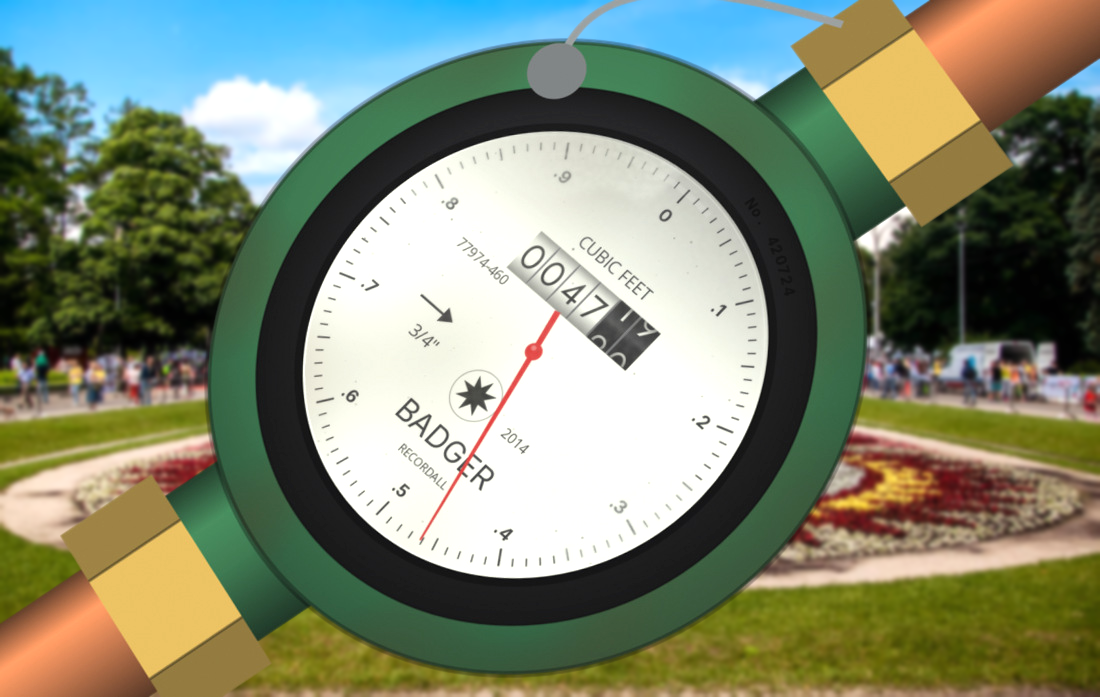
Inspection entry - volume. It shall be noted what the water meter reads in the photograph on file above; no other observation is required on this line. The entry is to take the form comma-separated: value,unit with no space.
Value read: 4719.46,ft³
